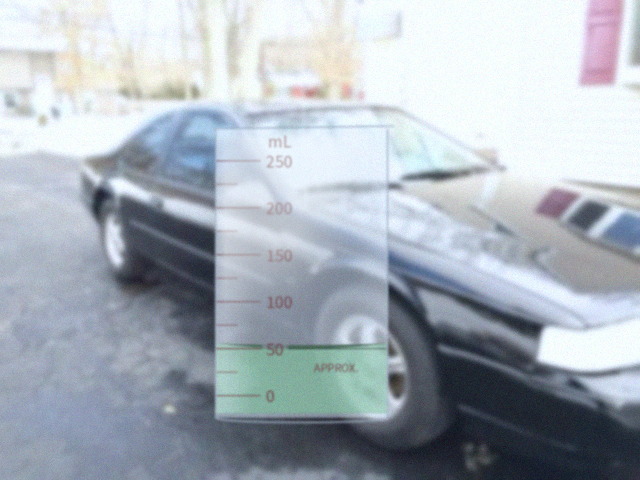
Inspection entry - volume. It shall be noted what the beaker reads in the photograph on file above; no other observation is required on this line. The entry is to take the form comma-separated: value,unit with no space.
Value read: 50,mL
